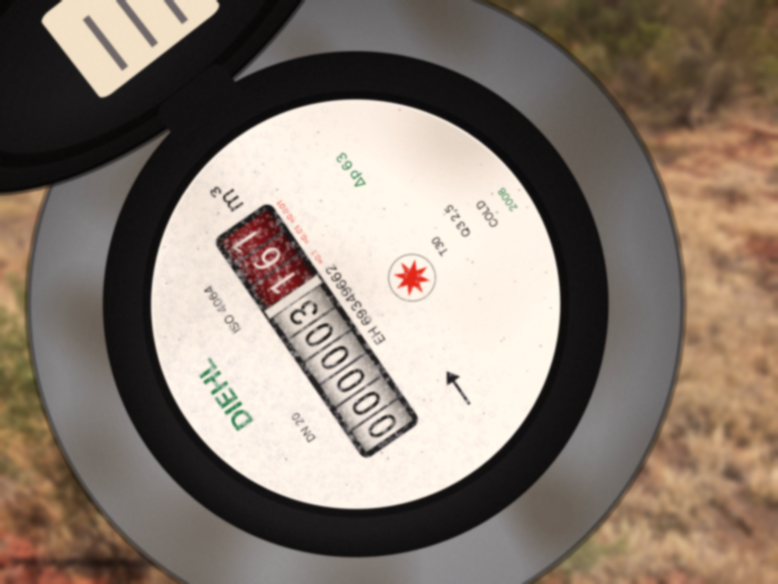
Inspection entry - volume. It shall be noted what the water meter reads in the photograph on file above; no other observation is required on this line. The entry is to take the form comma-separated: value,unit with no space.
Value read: 3.161,m³
